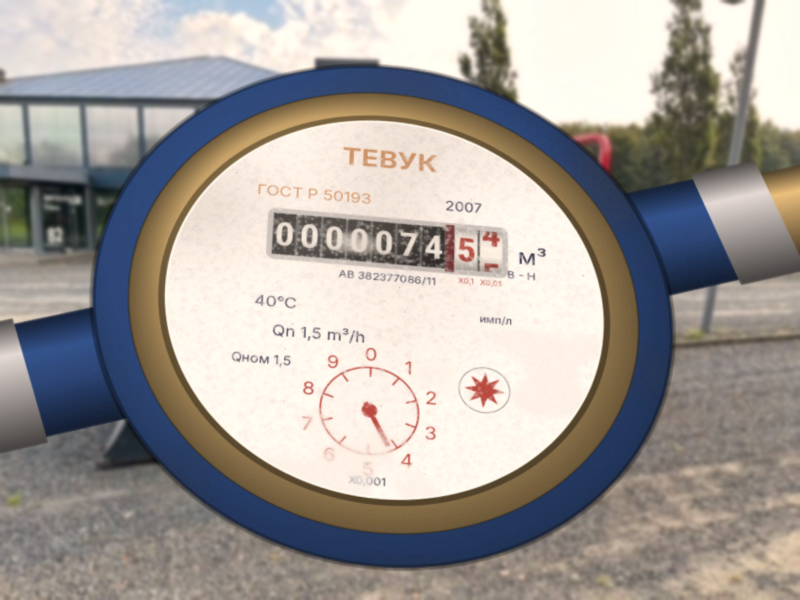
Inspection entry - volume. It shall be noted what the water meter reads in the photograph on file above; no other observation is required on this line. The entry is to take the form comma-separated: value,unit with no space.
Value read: 74.544,m³
